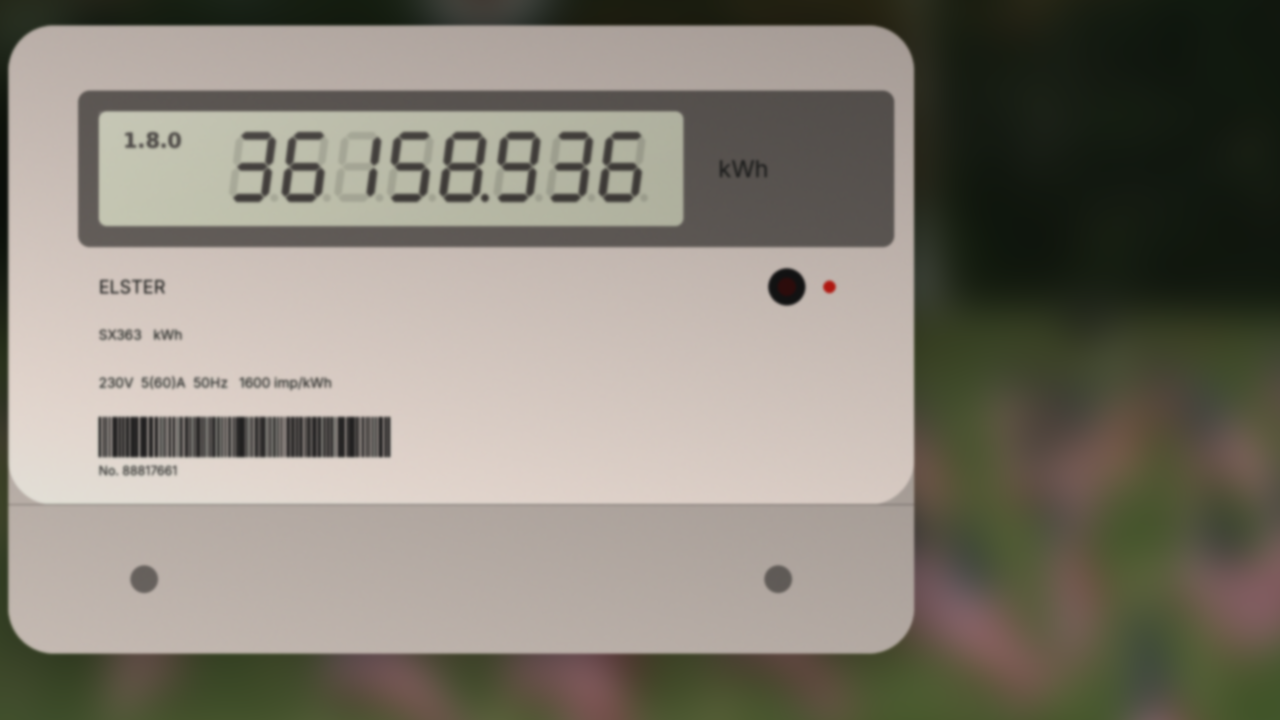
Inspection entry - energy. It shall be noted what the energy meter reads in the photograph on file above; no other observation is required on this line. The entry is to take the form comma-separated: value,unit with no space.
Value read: 36158.936,kWh
